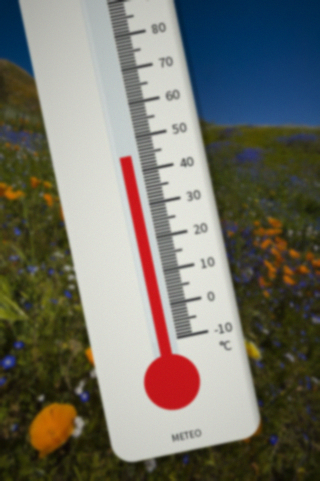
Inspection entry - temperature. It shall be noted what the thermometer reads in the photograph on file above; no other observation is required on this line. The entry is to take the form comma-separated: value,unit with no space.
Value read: 45,°C
